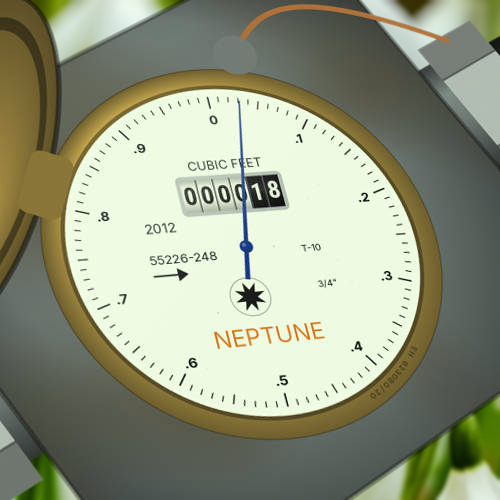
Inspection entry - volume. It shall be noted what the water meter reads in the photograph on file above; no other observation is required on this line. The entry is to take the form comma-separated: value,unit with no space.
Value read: 18.03,ft³
